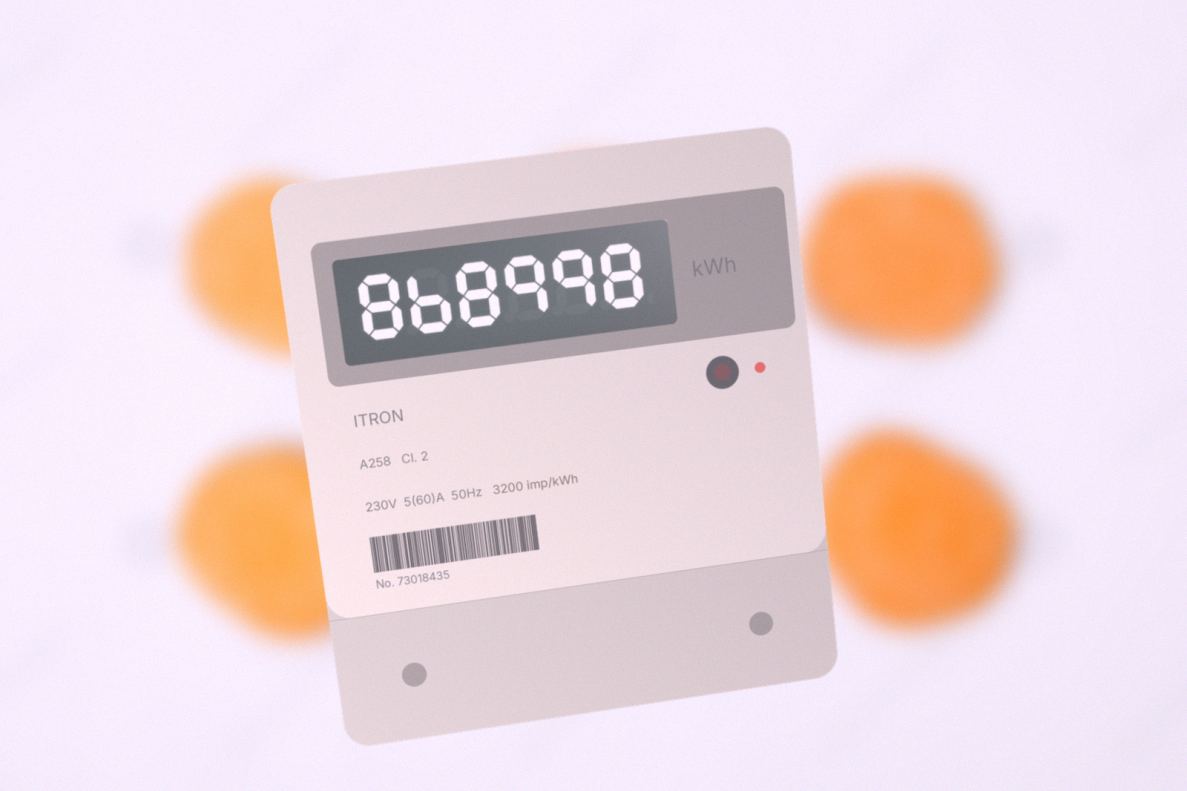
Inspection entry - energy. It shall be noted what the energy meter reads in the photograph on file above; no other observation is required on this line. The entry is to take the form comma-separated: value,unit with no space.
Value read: 868998,kWh
